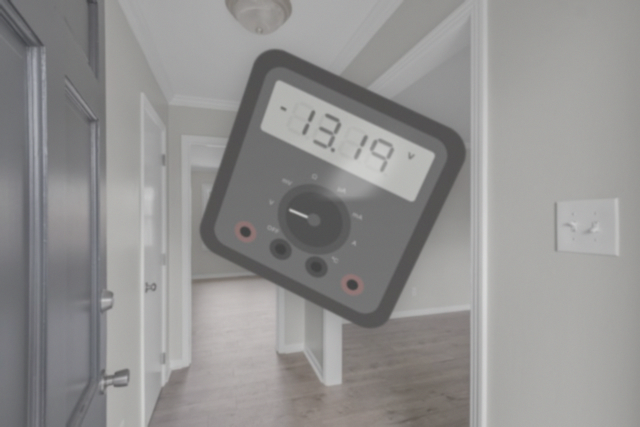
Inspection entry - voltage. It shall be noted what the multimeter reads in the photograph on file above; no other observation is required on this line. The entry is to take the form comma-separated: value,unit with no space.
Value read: -13.19,V
